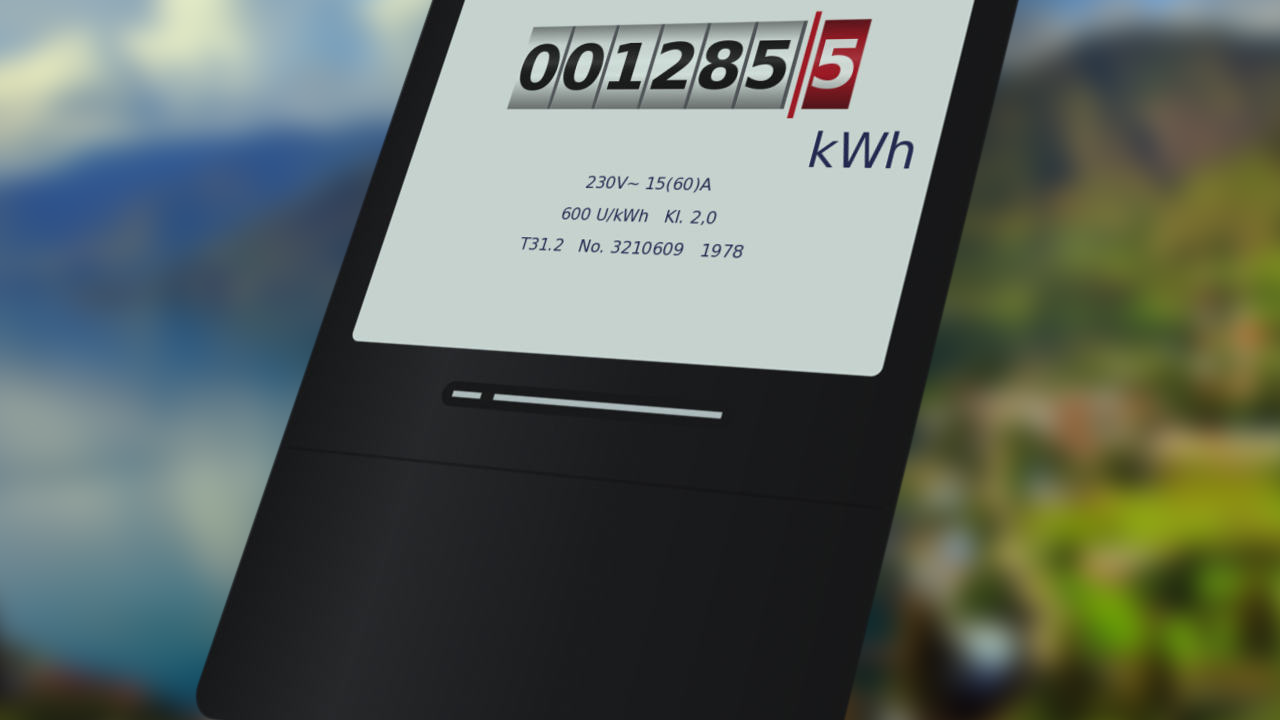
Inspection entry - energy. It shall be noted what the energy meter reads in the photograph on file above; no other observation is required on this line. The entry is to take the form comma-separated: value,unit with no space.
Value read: 1285.5,kWh
